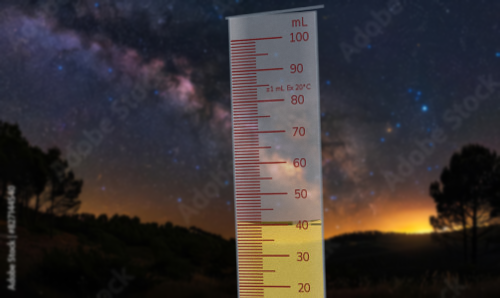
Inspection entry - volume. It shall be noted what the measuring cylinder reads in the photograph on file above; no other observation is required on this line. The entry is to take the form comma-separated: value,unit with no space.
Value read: 40,mL
